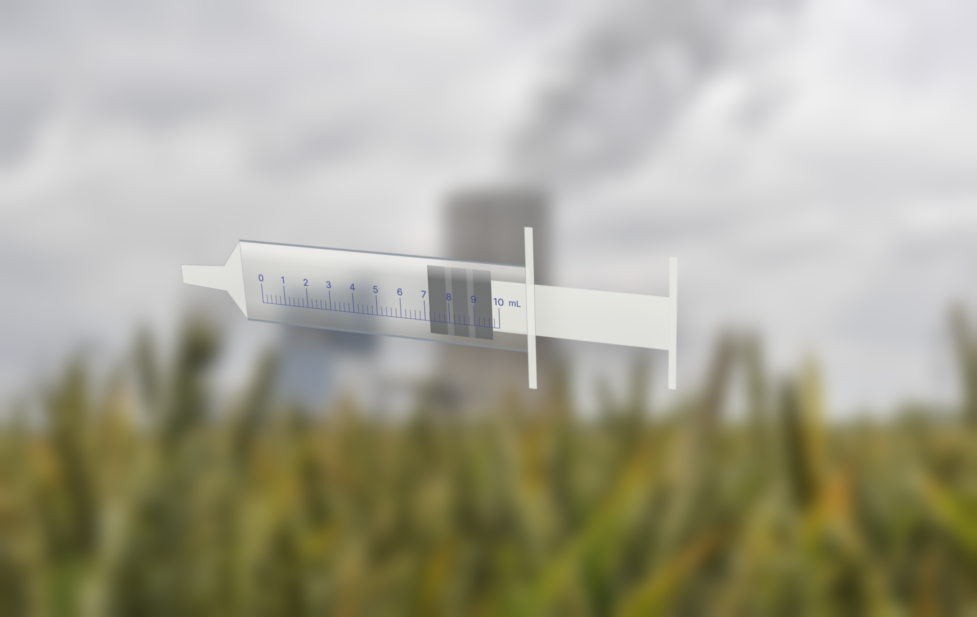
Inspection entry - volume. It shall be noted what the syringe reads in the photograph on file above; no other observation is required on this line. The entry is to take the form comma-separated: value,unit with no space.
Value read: 7.2,mL
